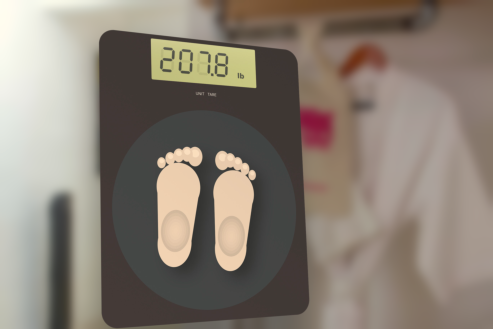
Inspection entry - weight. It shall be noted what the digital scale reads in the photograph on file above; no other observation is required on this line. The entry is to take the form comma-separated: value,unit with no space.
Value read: 207.8,lb
